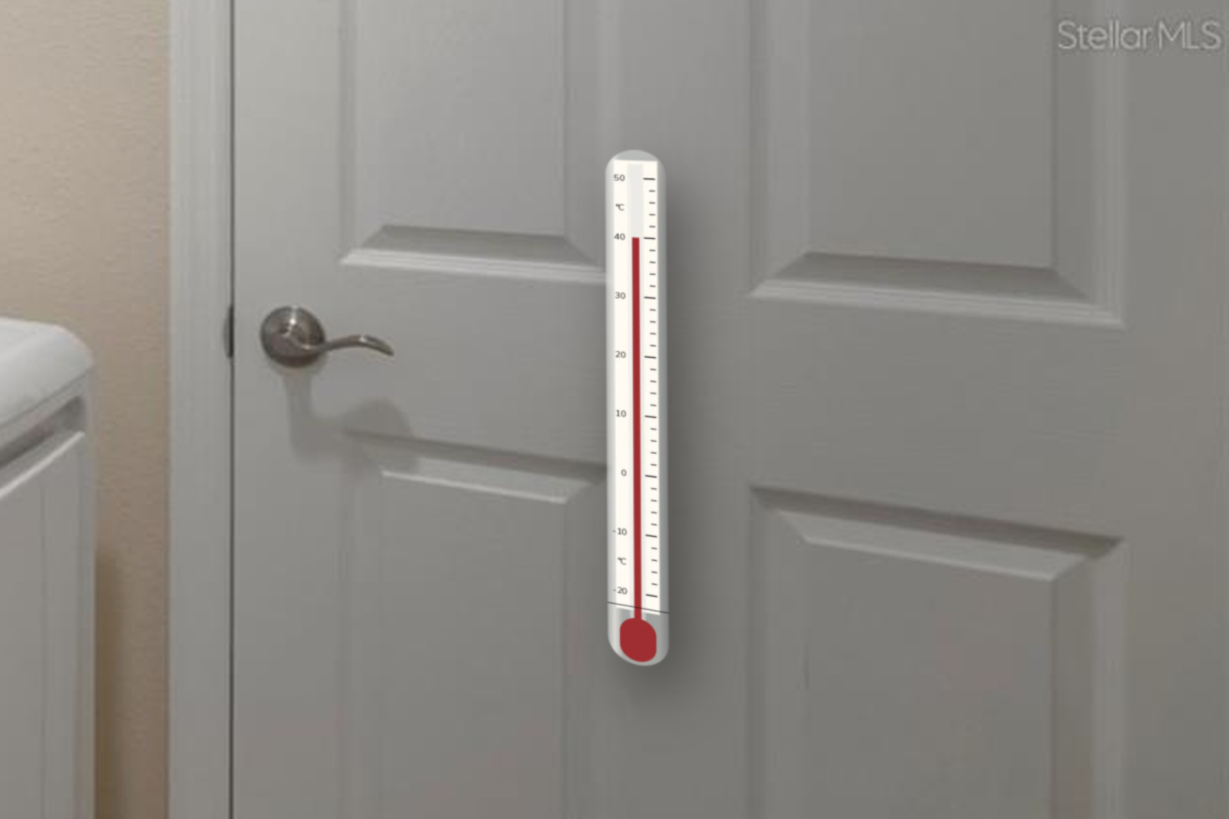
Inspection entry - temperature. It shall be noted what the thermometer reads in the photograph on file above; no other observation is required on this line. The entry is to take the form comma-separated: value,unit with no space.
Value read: 40,°C
